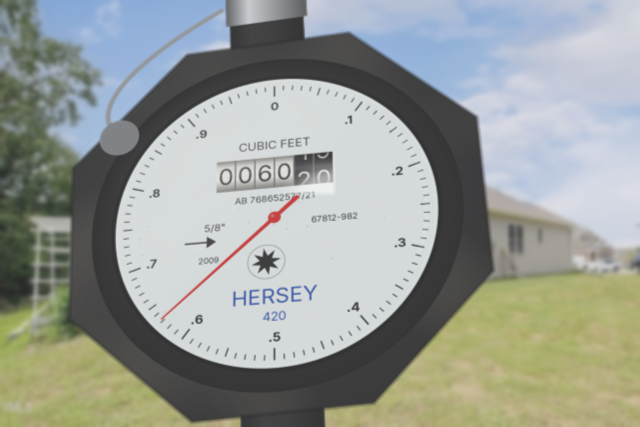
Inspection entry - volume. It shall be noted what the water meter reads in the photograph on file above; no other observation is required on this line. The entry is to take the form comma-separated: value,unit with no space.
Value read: 6019.63,ft³
